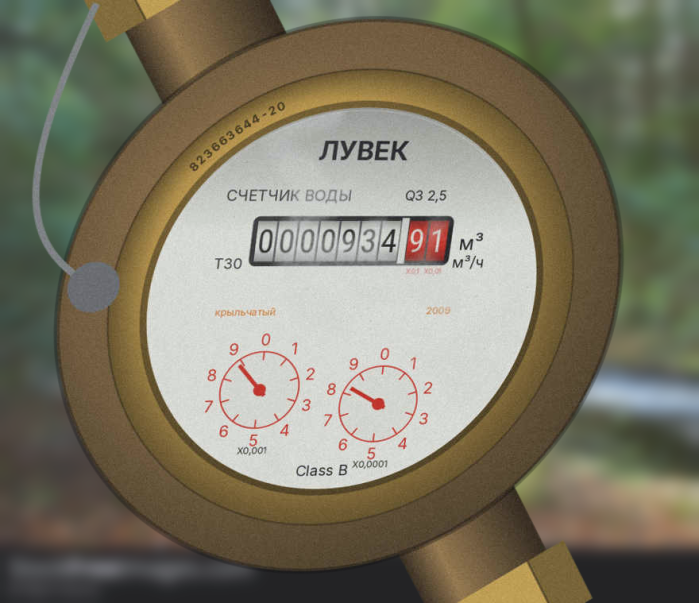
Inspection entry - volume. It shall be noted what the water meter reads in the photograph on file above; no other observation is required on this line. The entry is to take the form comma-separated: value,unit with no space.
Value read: 934.9188,m³
